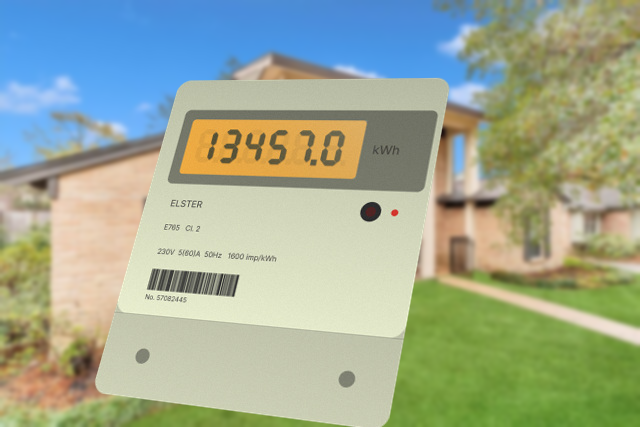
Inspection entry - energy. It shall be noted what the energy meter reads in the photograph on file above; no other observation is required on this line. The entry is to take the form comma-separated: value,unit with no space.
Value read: 13457.0,kWh
